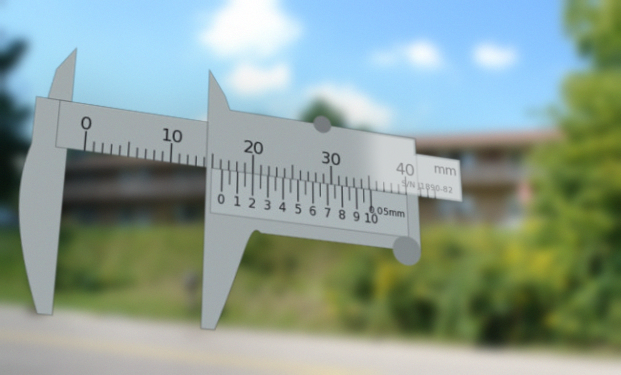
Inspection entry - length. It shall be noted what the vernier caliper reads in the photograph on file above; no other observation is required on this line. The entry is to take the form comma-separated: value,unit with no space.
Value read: 16.2,mm
